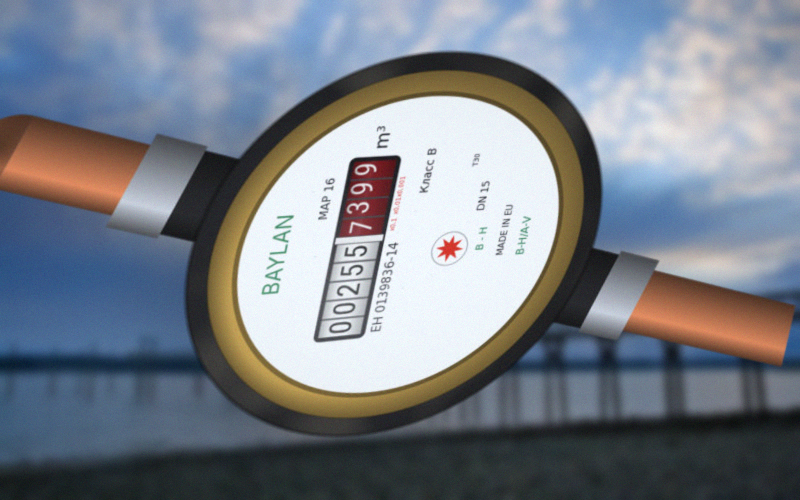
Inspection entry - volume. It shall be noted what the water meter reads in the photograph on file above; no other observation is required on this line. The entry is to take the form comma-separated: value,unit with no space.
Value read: 255.7399,m³
